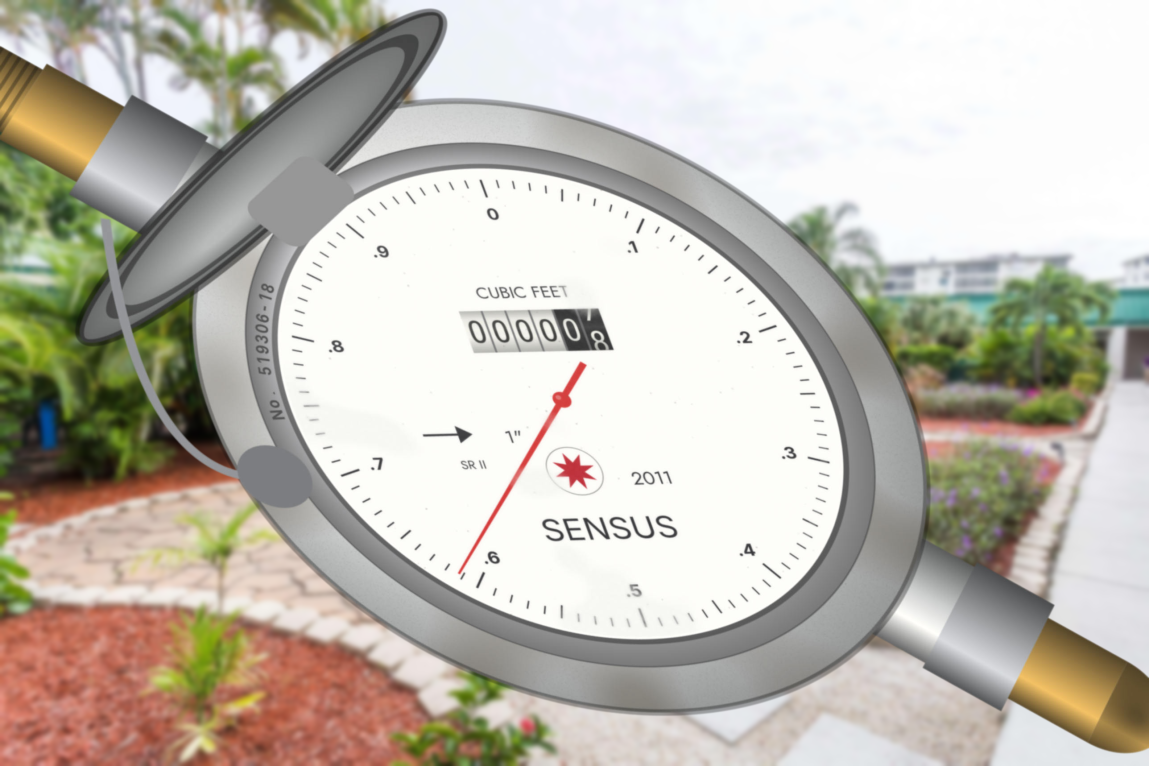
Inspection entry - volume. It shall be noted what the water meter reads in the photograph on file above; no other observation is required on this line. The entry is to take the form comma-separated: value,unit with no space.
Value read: 7.61,ft³
